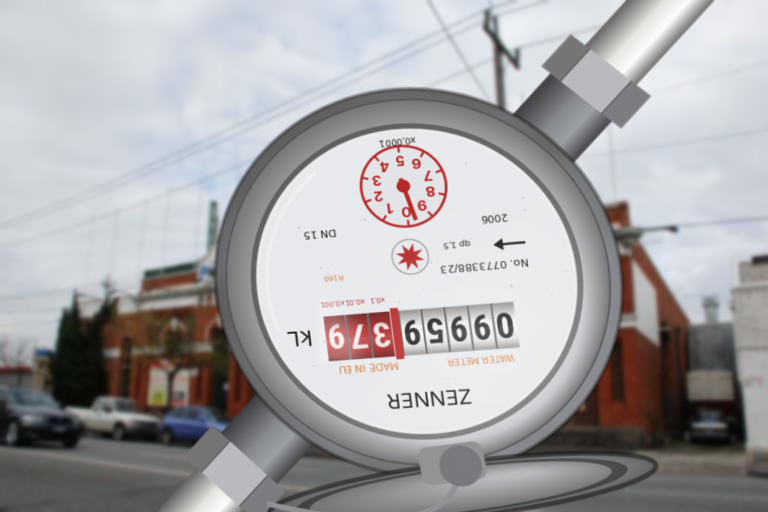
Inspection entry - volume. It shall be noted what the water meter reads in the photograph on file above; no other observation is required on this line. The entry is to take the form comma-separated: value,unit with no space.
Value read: 9959.3789,kL
